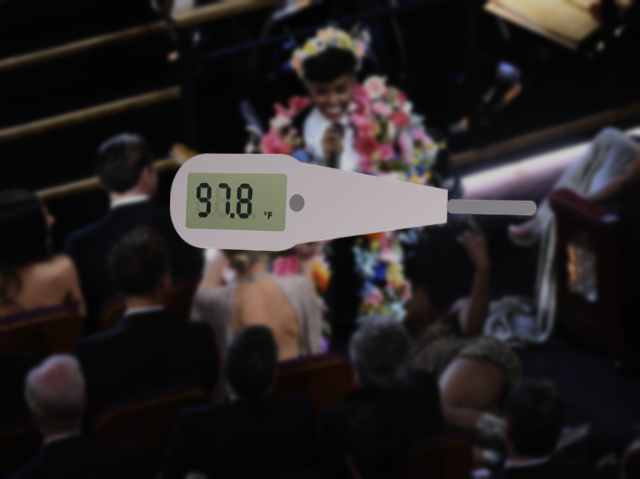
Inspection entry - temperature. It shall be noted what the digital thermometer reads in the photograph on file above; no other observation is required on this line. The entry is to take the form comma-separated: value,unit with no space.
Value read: 97.8,°F
